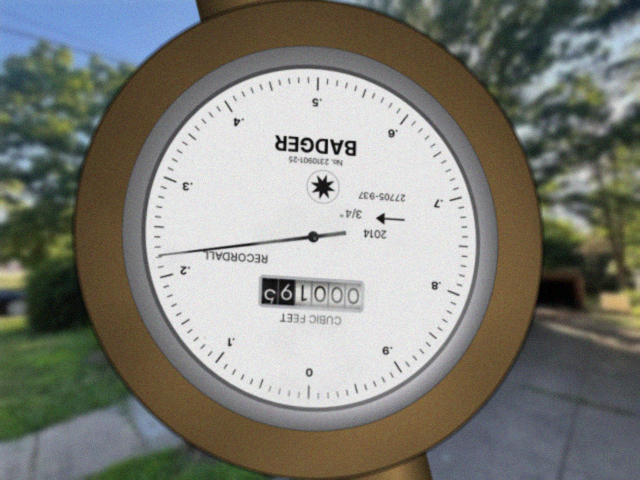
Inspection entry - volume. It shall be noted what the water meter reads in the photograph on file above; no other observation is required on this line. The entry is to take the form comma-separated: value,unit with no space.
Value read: 195.22,ft³
